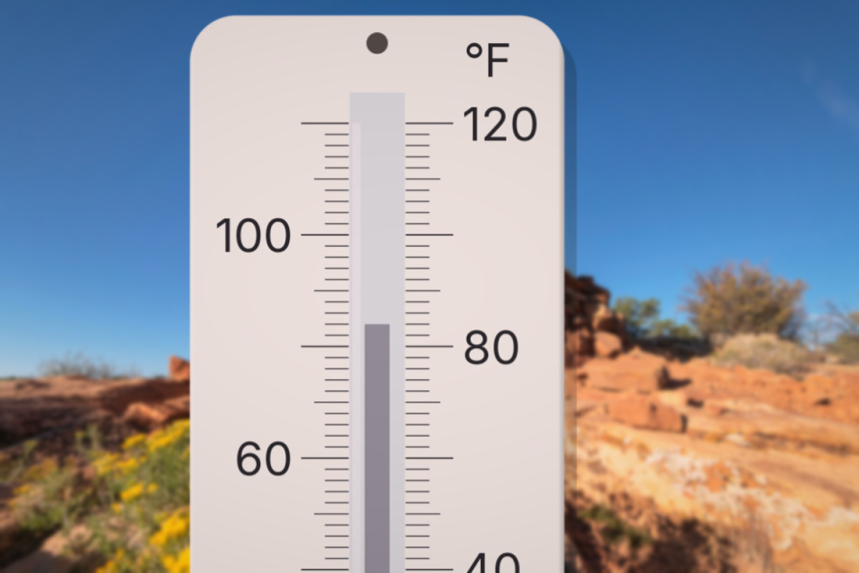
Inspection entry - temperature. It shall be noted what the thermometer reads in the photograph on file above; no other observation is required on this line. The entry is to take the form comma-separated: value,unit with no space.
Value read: 84,°F
